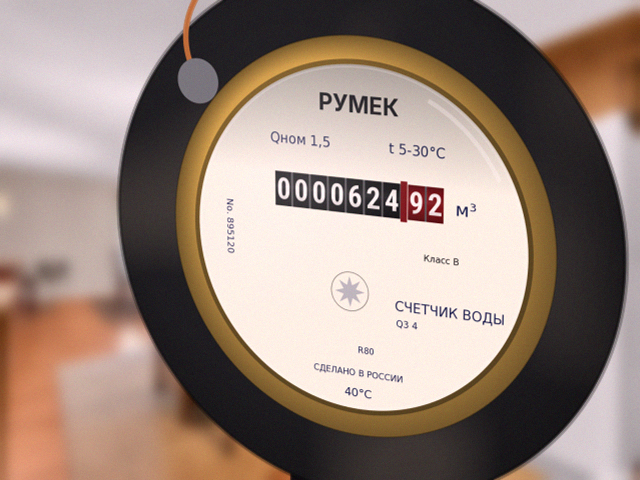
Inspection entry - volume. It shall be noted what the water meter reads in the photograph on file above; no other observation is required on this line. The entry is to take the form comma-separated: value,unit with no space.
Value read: 624.92,m³
